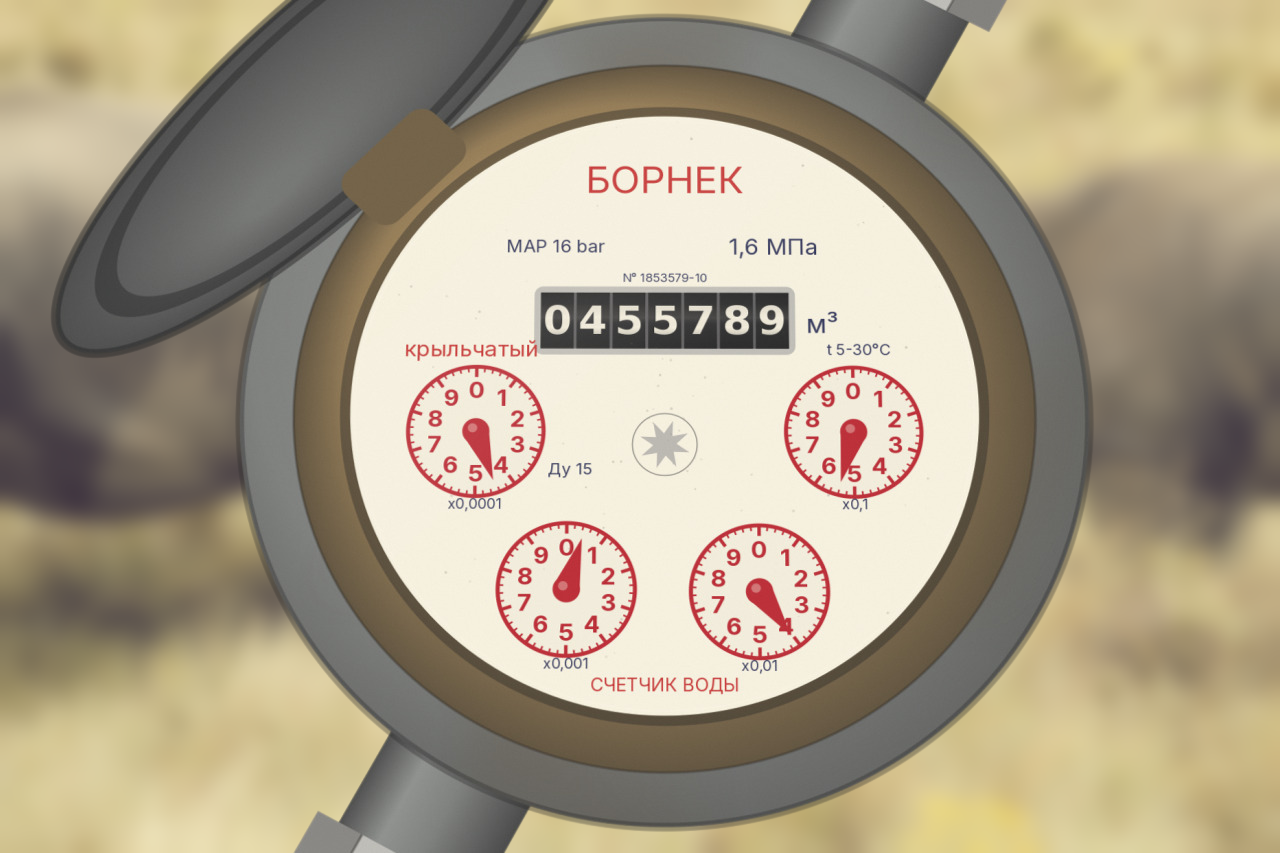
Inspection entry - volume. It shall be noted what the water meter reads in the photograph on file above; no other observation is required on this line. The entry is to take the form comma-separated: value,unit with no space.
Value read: 455789.5404,m³
